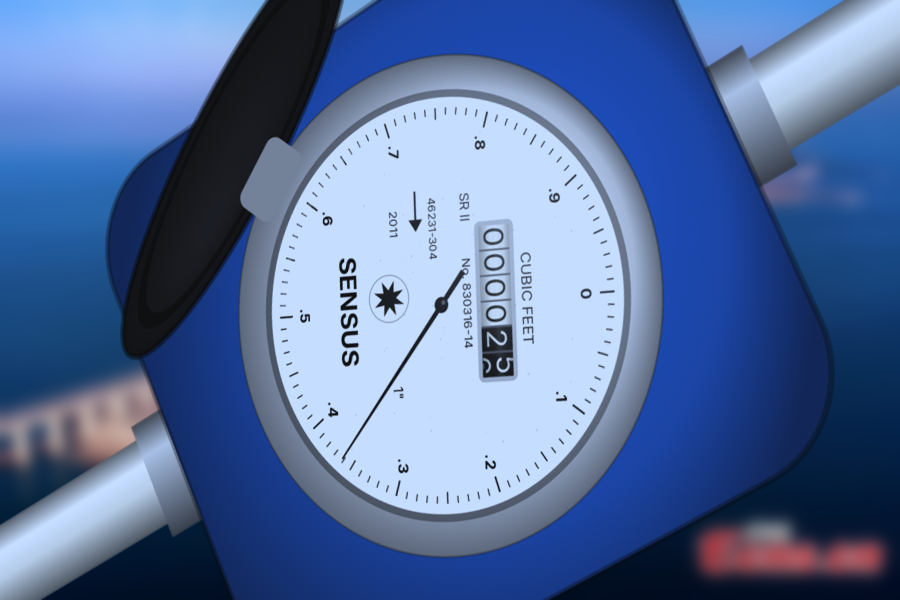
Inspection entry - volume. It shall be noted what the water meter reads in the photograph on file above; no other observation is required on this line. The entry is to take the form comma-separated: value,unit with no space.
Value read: 25.36,ft³
